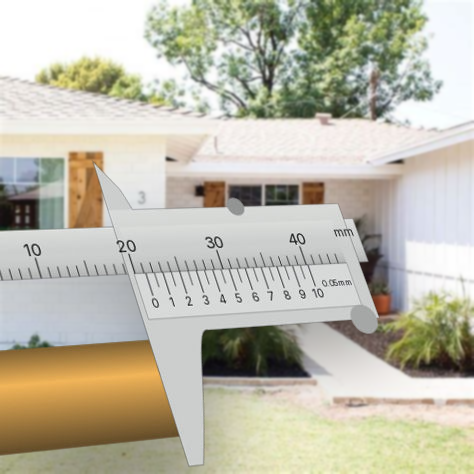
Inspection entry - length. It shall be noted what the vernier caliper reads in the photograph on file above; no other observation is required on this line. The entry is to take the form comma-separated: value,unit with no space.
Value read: 21.2,mm
